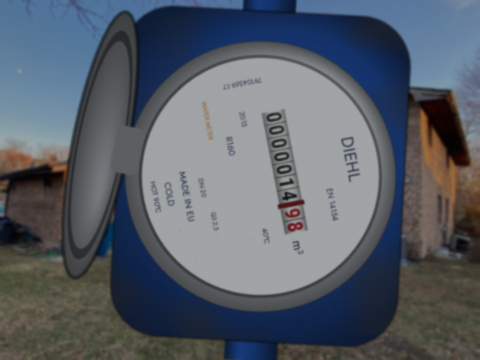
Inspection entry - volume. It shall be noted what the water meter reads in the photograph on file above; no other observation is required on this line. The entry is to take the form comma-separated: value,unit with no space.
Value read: 14.98,m³
